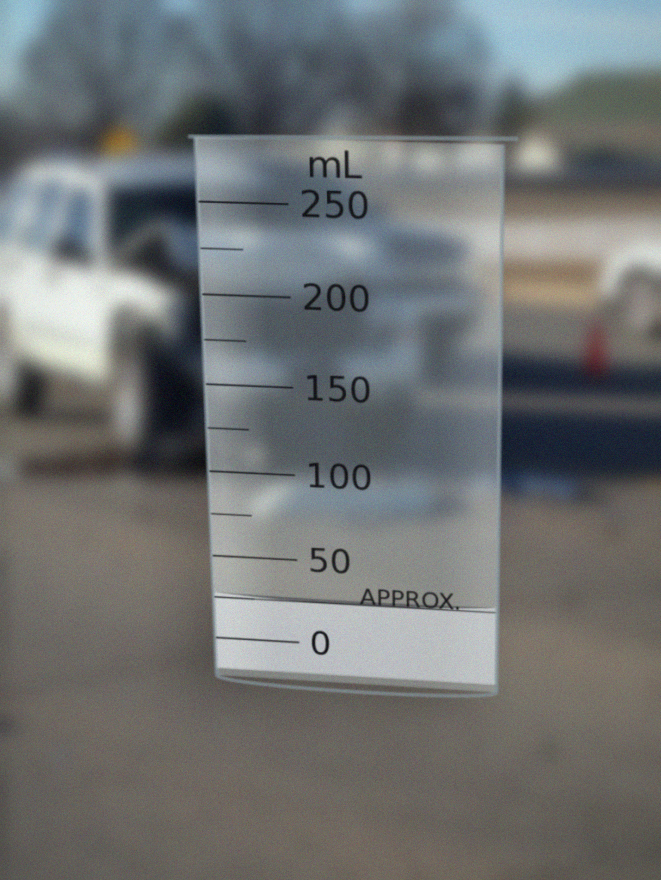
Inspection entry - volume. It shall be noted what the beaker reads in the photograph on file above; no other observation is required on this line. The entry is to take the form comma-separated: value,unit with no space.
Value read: 25,mL
